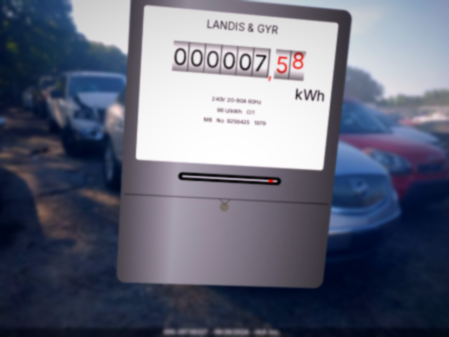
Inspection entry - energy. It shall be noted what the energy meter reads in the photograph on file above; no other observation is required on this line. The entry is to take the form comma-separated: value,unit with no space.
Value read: 7.58,kWh
